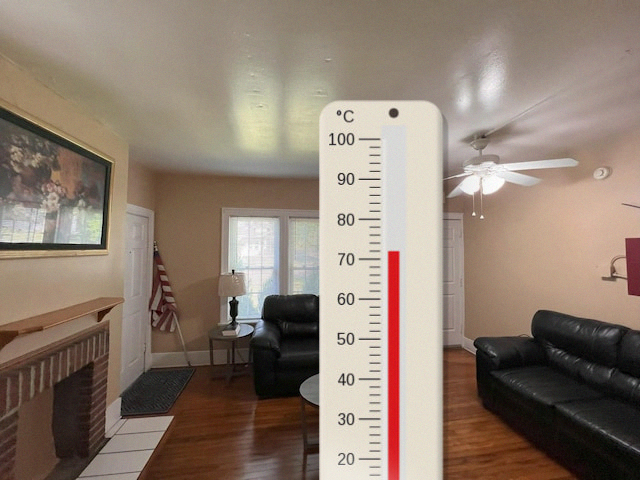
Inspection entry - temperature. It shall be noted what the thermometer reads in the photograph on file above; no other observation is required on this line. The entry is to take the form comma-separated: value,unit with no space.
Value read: 72,°C
